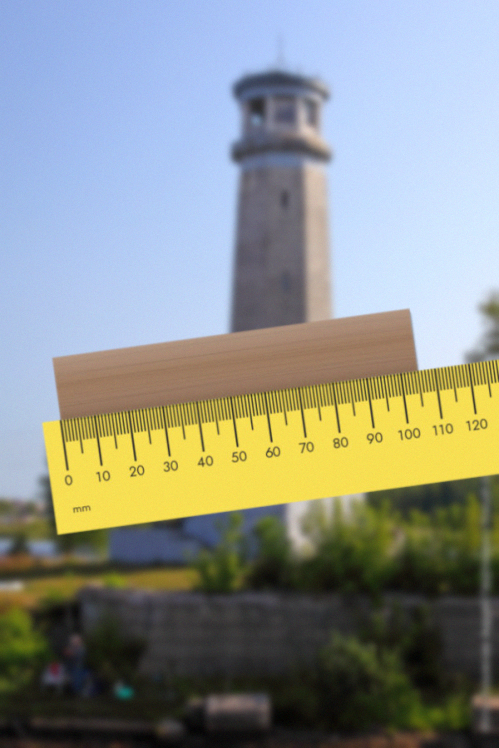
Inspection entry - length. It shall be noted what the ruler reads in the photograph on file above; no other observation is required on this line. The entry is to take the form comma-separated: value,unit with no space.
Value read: 105,mm
